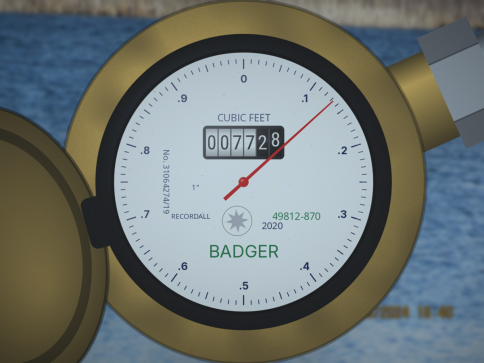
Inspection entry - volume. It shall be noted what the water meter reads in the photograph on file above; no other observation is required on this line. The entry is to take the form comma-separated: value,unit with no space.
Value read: 7728.13,ft³
